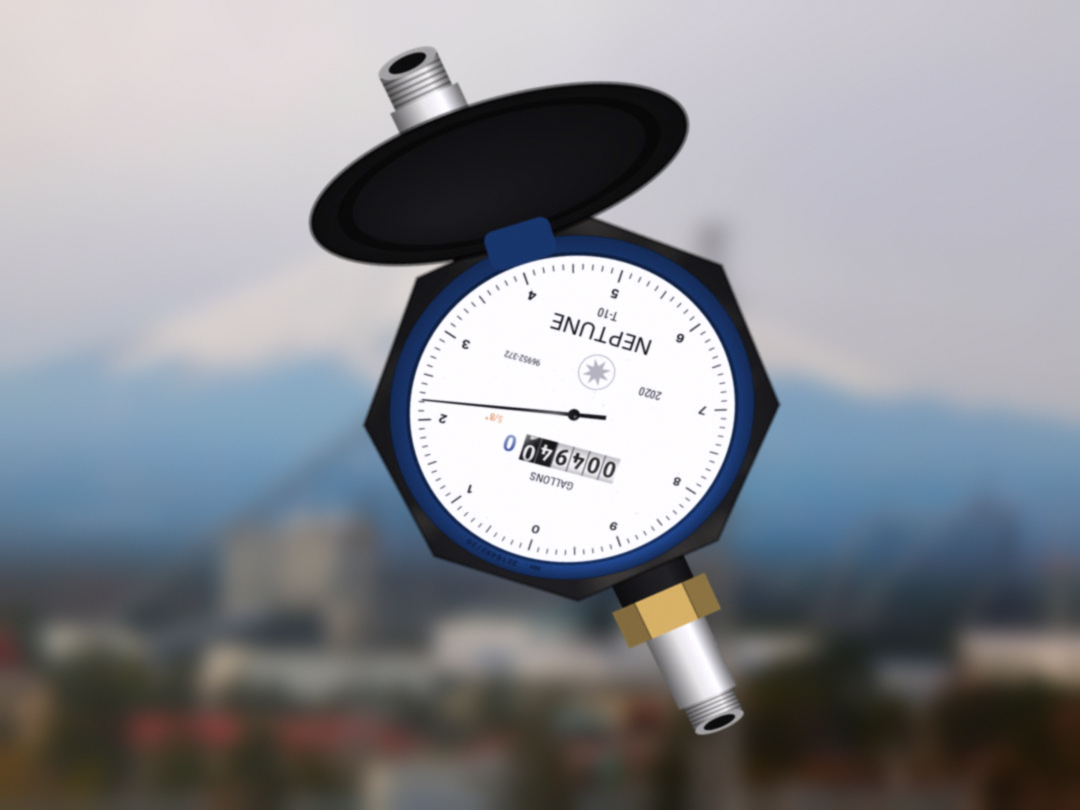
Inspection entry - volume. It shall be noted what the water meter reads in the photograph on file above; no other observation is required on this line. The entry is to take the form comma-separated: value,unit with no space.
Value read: 49402.2,gal
